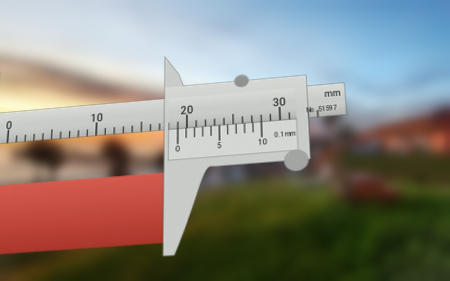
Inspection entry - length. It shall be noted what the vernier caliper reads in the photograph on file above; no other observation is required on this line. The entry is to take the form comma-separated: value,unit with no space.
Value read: 19.0,mm
